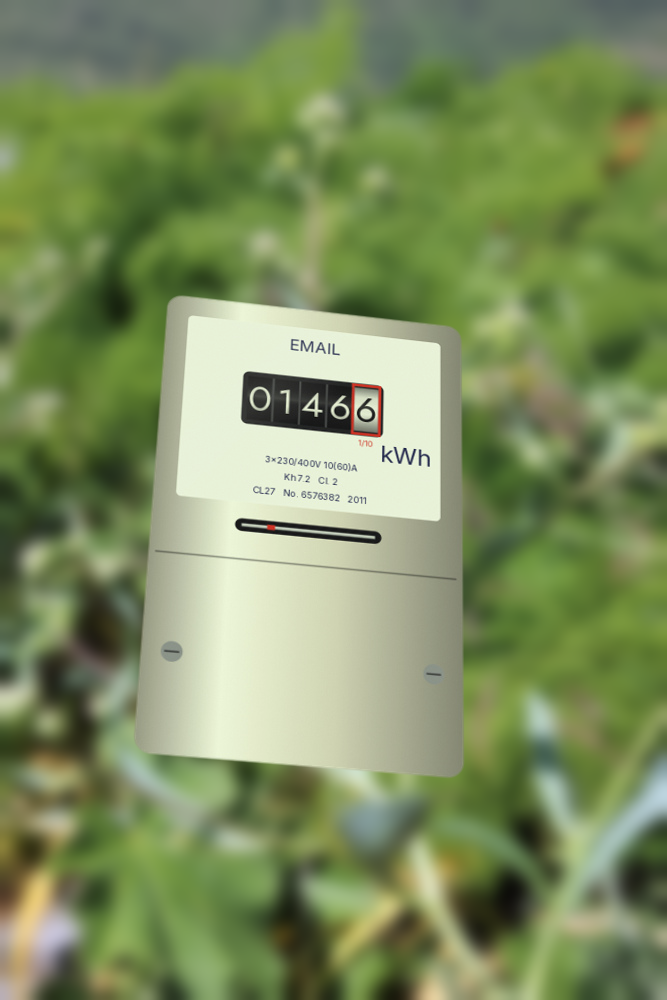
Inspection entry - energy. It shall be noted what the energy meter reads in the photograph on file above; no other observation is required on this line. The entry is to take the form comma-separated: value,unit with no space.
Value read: 146.6,kWh
